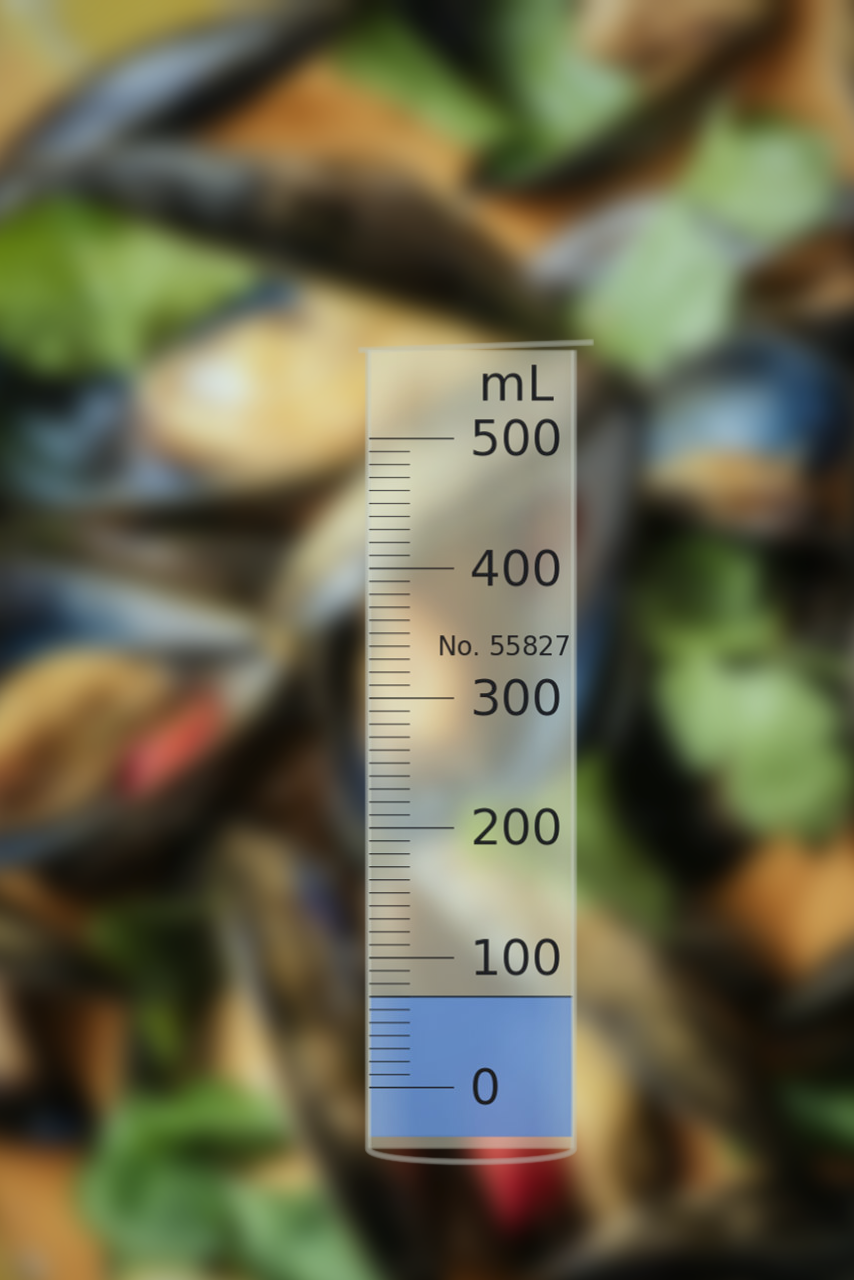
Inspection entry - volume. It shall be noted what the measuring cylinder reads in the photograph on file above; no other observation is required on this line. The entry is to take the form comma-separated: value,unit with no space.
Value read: 70,mL
